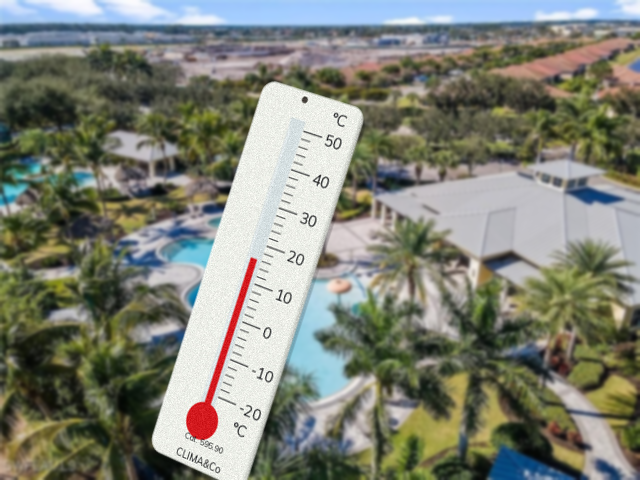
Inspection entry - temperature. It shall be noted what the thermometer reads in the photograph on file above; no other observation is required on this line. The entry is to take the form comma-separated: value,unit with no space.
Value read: 16,°C
